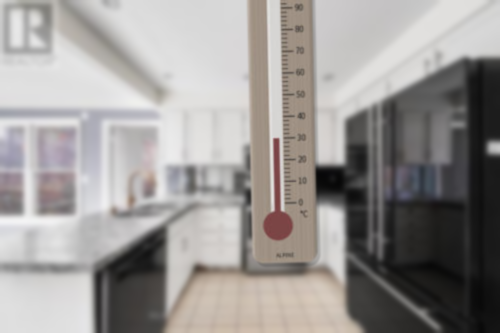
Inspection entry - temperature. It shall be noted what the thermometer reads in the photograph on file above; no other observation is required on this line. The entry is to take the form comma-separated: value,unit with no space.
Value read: 30,°C
